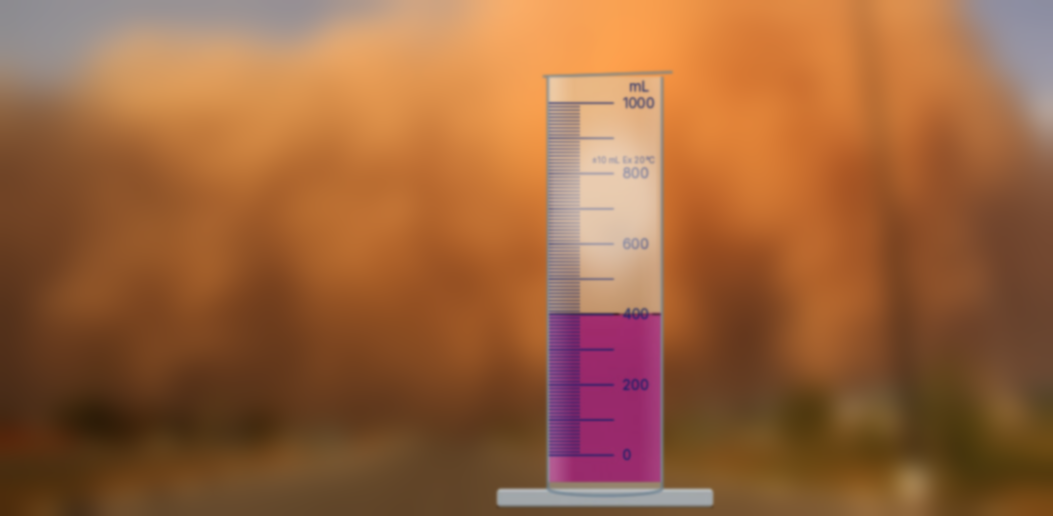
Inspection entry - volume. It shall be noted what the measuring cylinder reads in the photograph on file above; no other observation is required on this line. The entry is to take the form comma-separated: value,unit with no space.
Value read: 400,mL
